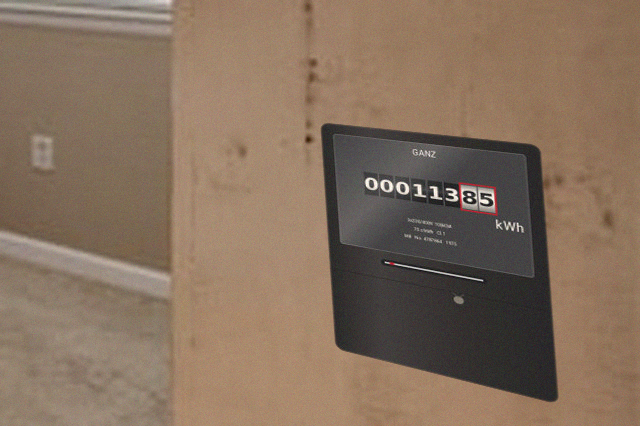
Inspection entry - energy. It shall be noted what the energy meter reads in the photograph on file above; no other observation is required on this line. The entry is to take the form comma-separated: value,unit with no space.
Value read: 113.85,kWh
